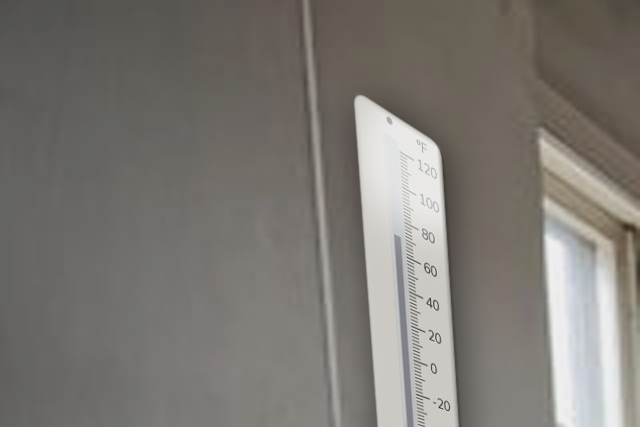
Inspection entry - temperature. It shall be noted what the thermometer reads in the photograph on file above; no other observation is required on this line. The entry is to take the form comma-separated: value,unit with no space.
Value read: 70,°F
